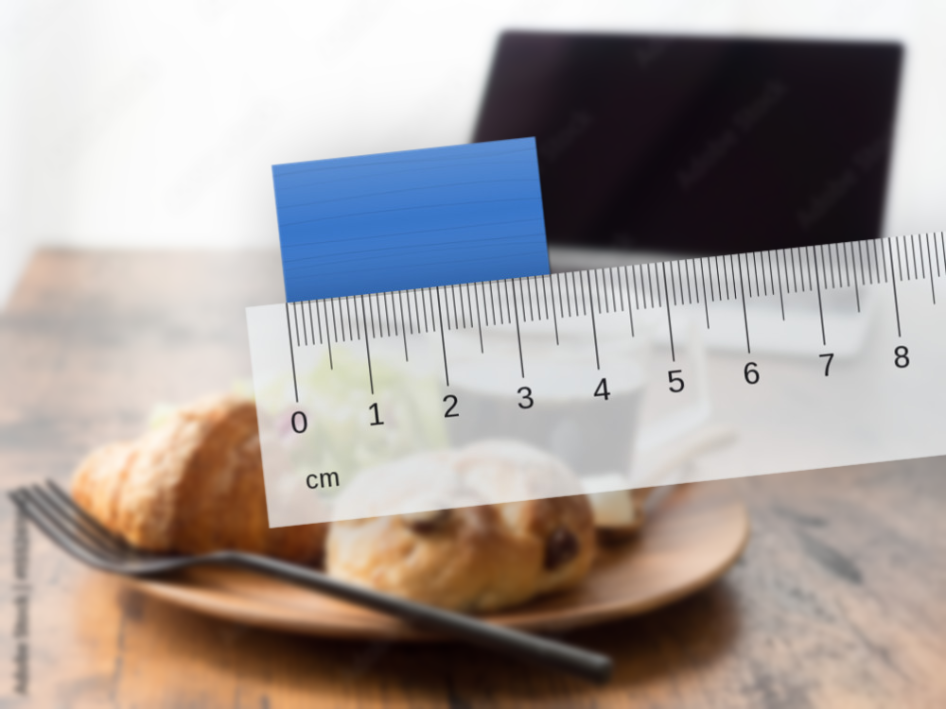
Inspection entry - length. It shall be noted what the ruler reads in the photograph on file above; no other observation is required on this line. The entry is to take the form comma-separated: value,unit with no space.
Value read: 3.5,cm
